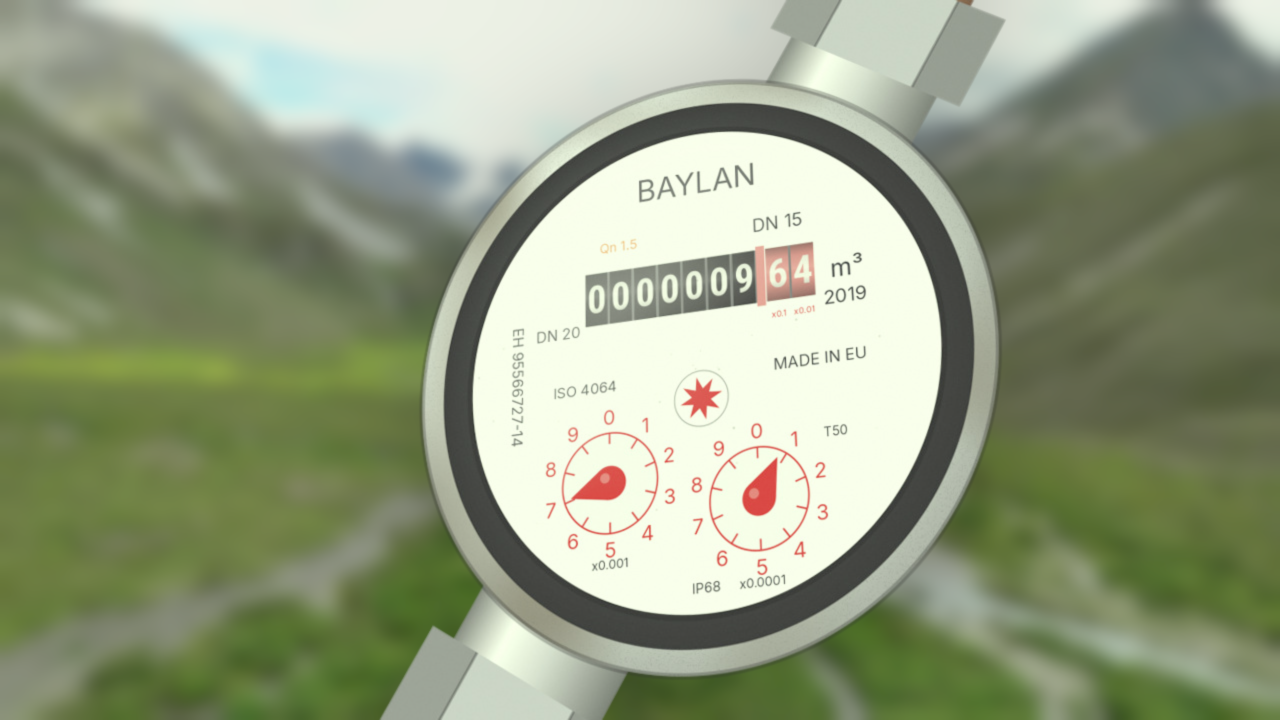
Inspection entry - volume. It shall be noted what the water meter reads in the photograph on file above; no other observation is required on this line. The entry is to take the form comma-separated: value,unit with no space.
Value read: 9.6470,m³
